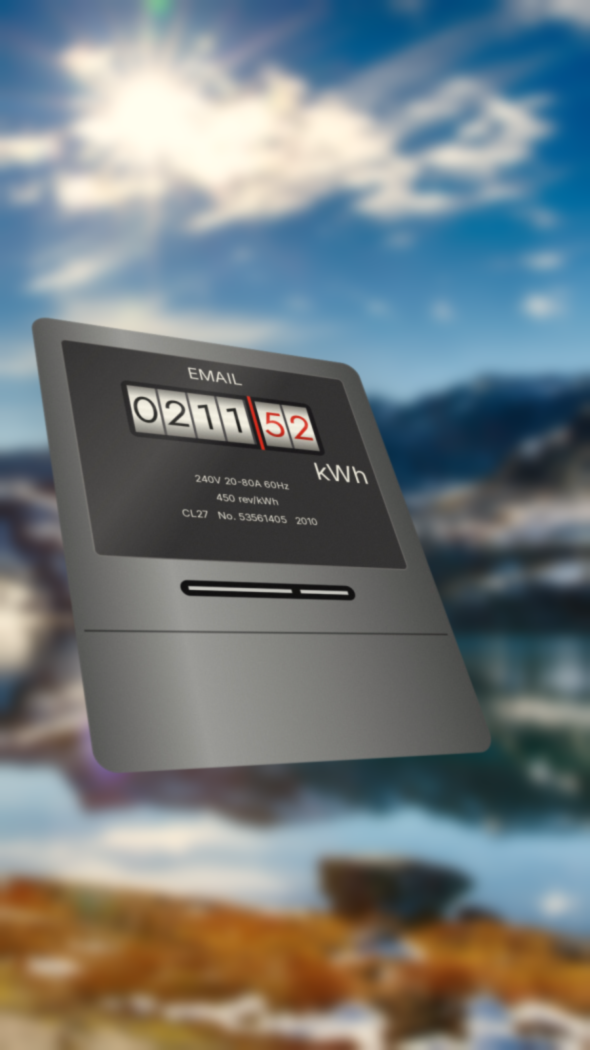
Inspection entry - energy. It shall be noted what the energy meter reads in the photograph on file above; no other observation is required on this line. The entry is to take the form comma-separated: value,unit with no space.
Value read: 211.52,kWh
